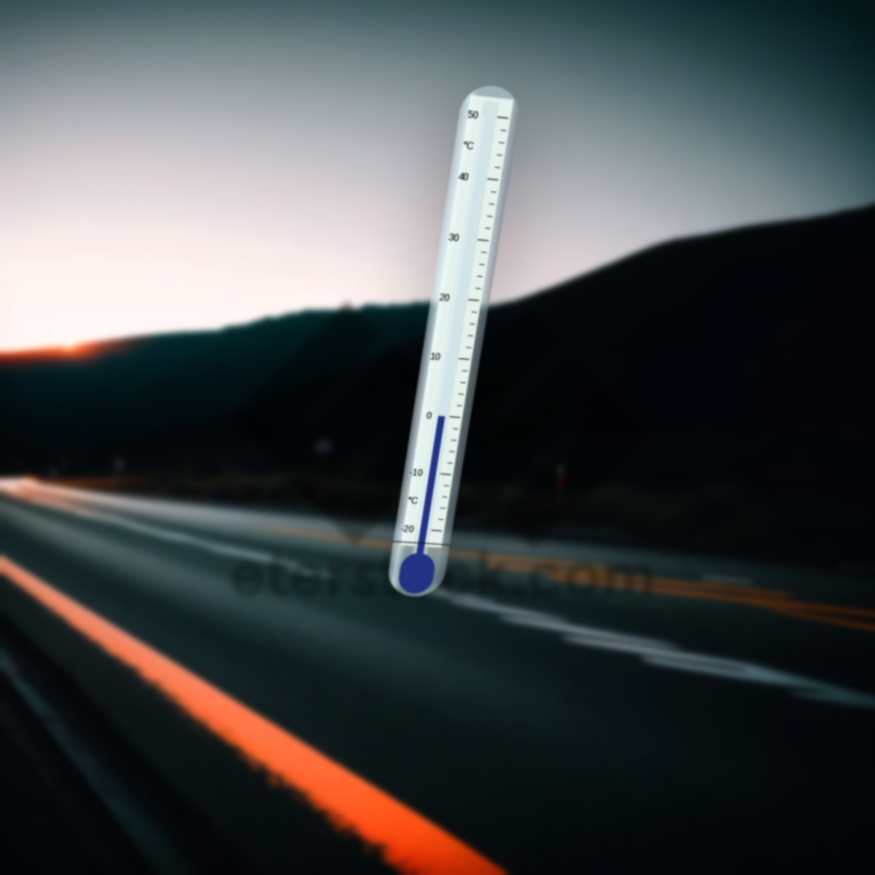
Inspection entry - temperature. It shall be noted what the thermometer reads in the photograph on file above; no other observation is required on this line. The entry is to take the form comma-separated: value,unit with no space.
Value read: 0,°C
